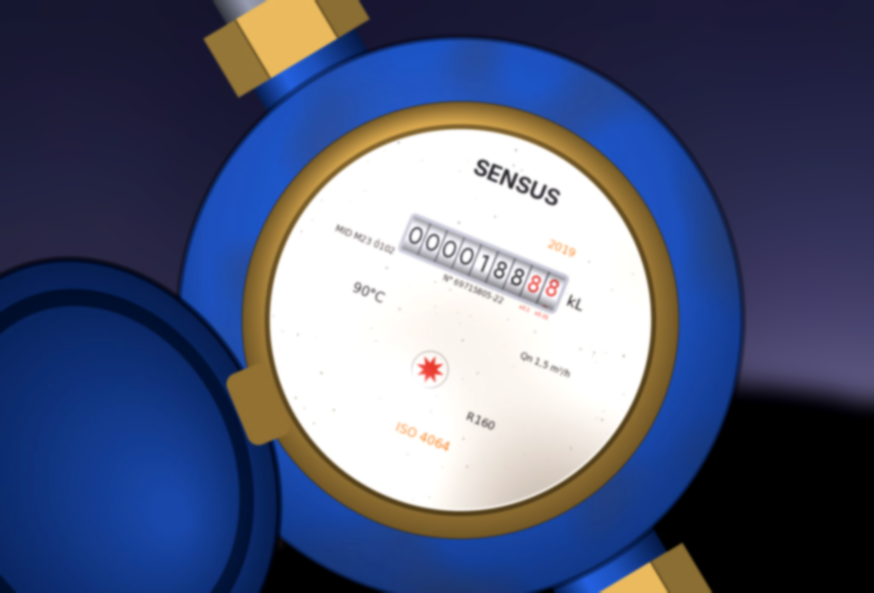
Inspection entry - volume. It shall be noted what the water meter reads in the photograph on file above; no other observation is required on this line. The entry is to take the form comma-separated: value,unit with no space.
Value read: 188.88,kL
